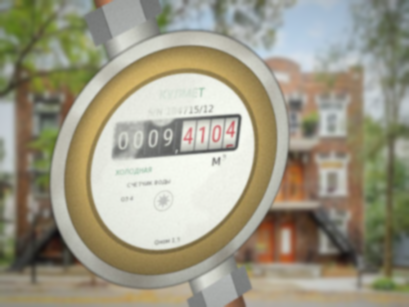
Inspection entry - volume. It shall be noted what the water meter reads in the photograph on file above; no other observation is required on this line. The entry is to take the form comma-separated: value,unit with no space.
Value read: 9.4104,m³
